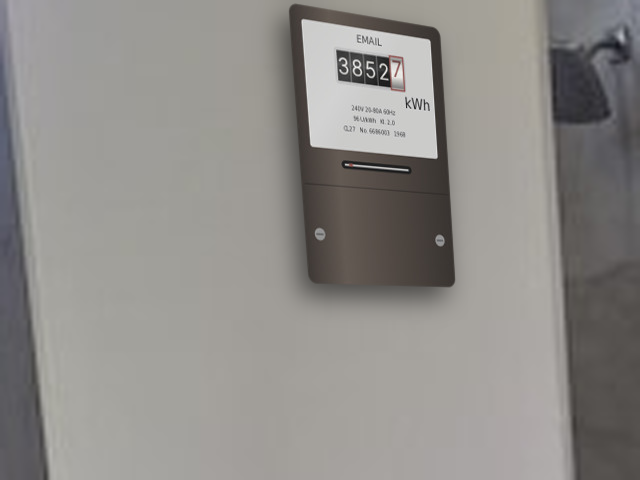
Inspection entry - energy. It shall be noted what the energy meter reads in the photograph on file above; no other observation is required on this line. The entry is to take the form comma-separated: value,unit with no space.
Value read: 3852.7,kWh
